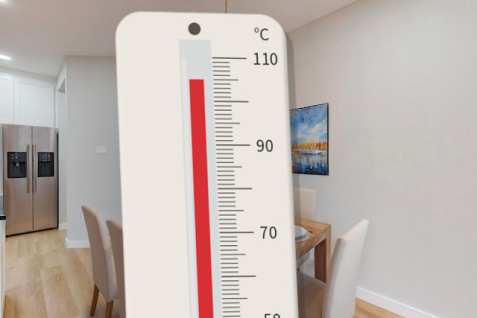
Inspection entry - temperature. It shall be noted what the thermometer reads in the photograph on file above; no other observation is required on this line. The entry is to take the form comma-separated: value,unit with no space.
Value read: 105,°C
